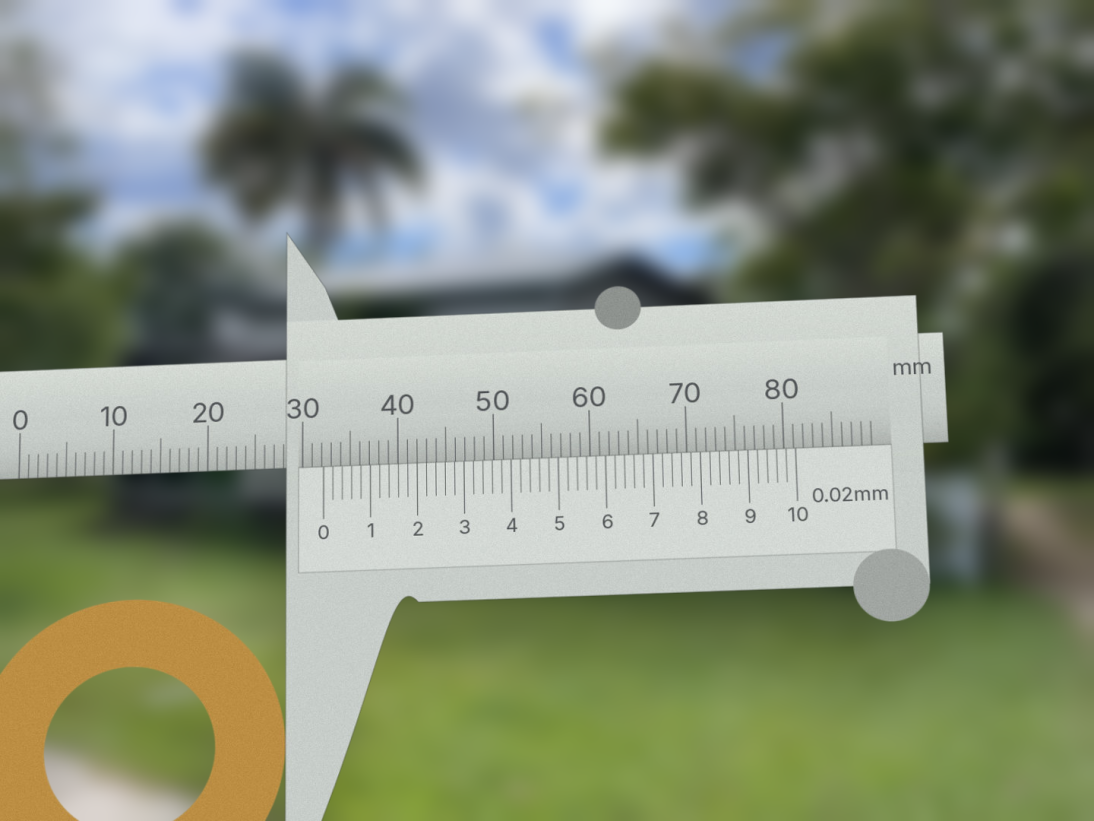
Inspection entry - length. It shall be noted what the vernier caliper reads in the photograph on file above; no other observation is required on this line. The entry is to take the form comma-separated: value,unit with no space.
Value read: 32.2,mm
